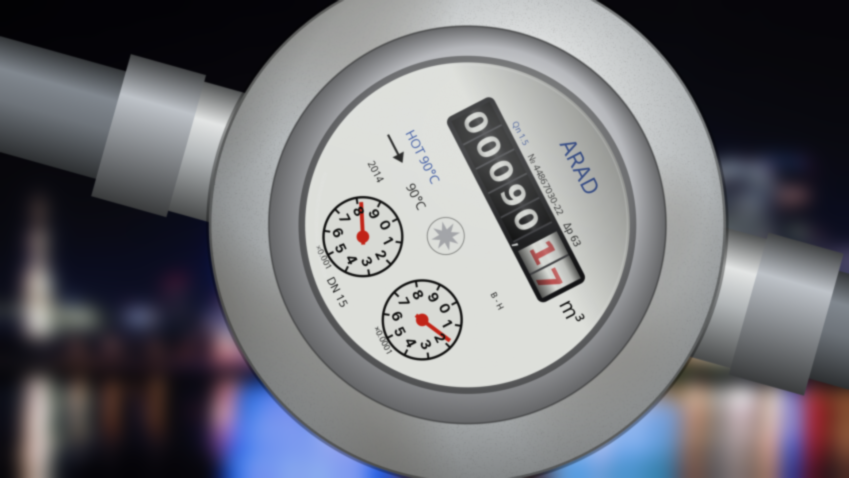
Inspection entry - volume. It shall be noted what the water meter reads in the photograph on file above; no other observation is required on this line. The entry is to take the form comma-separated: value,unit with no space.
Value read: 90.1681,m³
